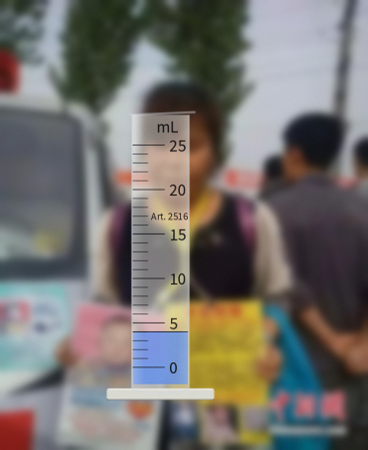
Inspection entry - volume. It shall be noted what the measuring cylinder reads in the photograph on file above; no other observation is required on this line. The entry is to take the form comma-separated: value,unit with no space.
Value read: 4,mL
